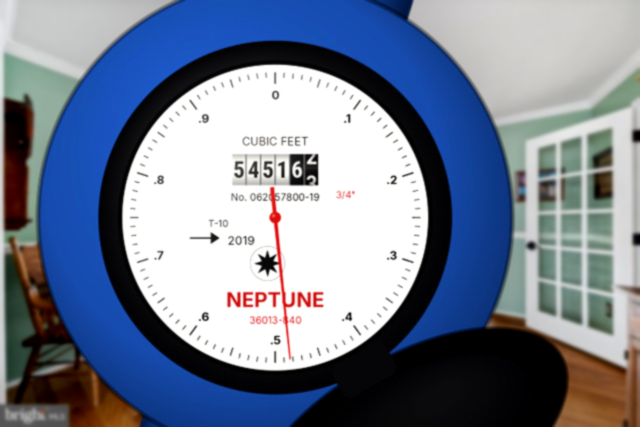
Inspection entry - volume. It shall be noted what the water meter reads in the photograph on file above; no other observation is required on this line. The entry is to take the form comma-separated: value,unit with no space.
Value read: 545162.48,ft³
